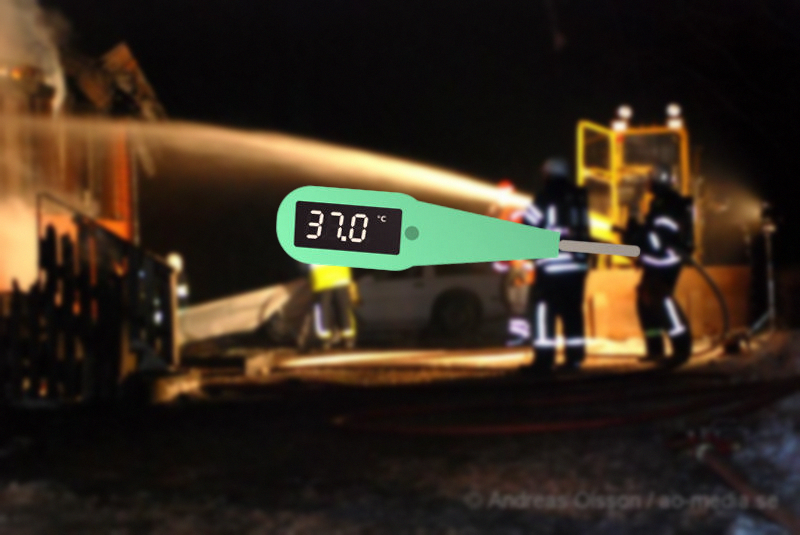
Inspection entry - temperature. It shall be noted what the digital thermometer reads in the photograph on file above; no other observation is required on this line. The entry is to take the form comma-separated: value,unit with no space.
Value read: 37.0,°C
